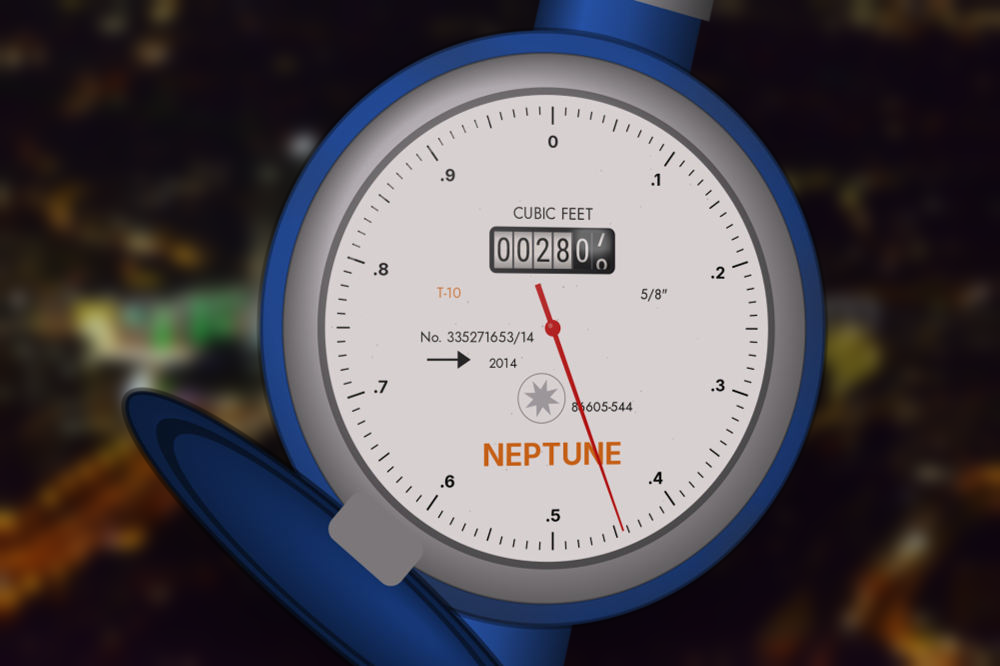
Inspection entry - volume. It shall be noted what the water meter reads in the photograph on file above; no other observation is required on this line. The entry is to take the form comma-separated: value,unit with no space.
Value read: 2807.44,ft³
